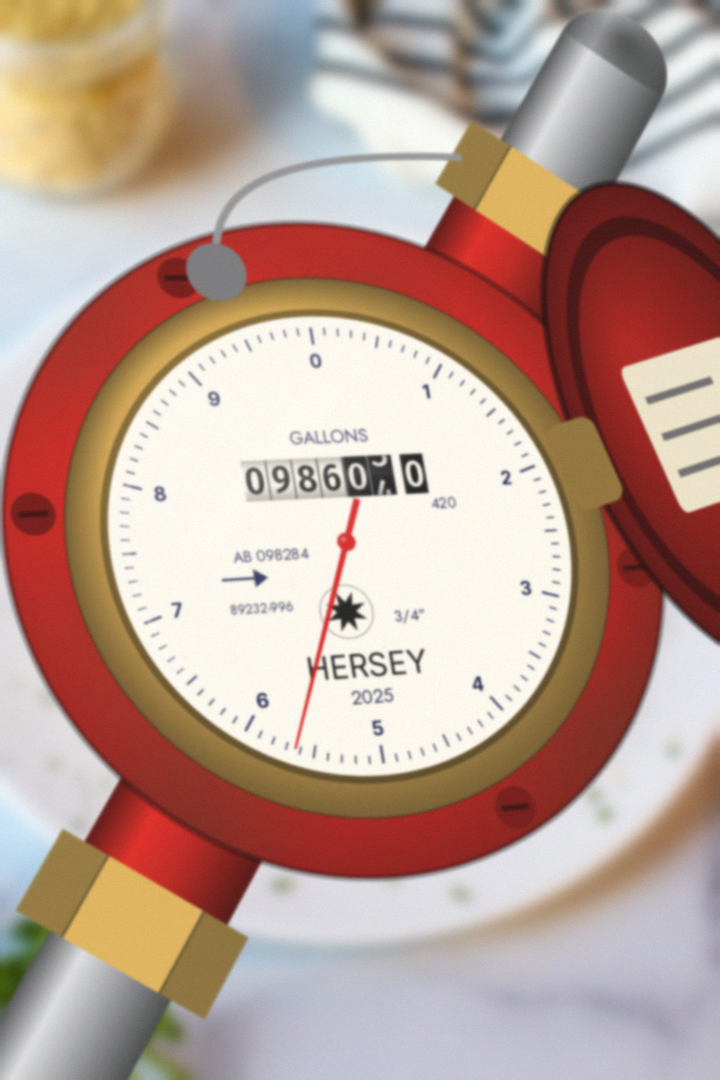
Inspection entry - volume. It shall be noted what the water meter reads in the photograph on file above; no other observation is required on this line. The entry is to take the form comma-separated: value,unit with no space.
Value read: 986035.6,gal
